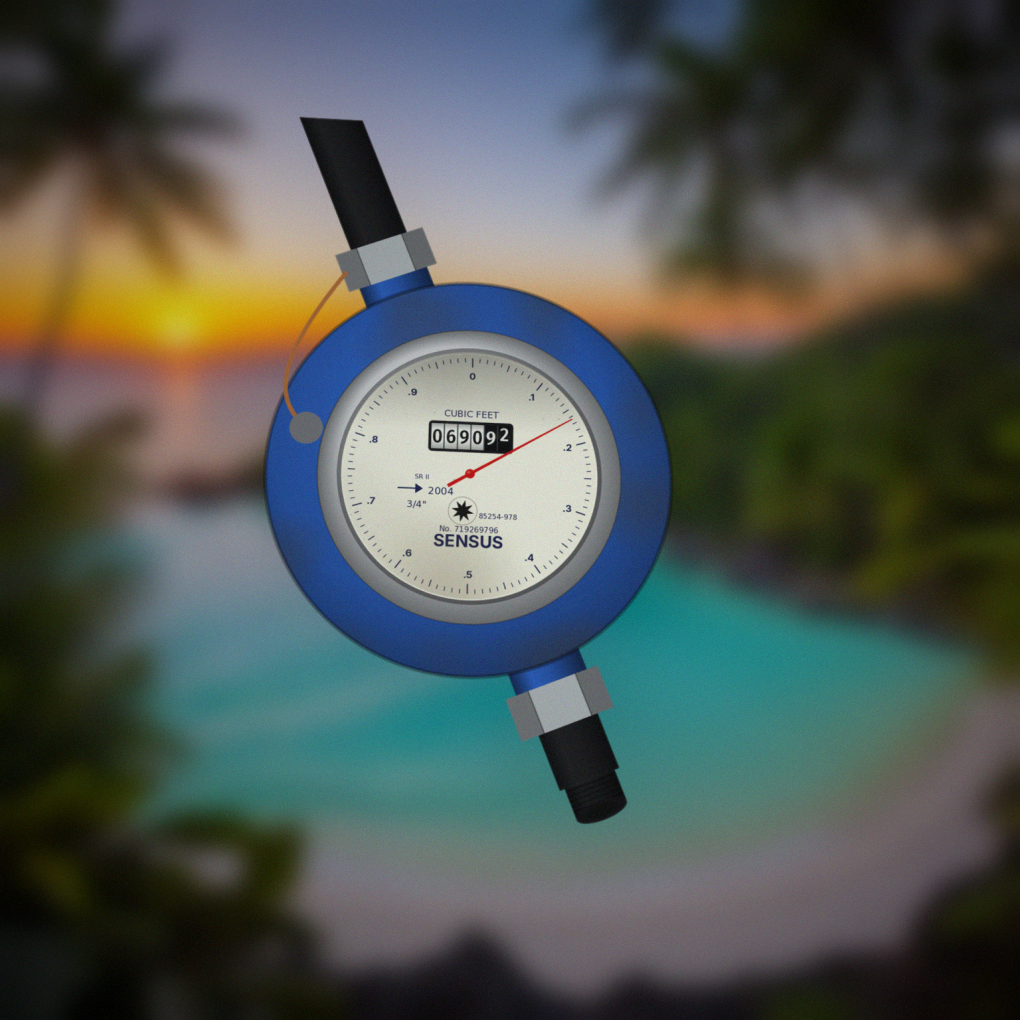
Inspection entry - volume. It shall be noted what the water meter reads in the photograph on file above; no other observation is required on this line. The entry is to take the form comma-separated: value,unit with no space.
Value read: 69092.16,ft³
